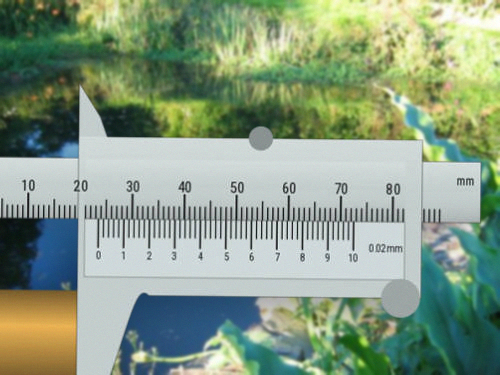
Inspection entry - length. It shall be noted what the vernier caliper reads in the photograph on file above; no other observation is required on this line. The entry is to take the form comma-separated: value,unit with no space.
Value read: 23.5,mm
